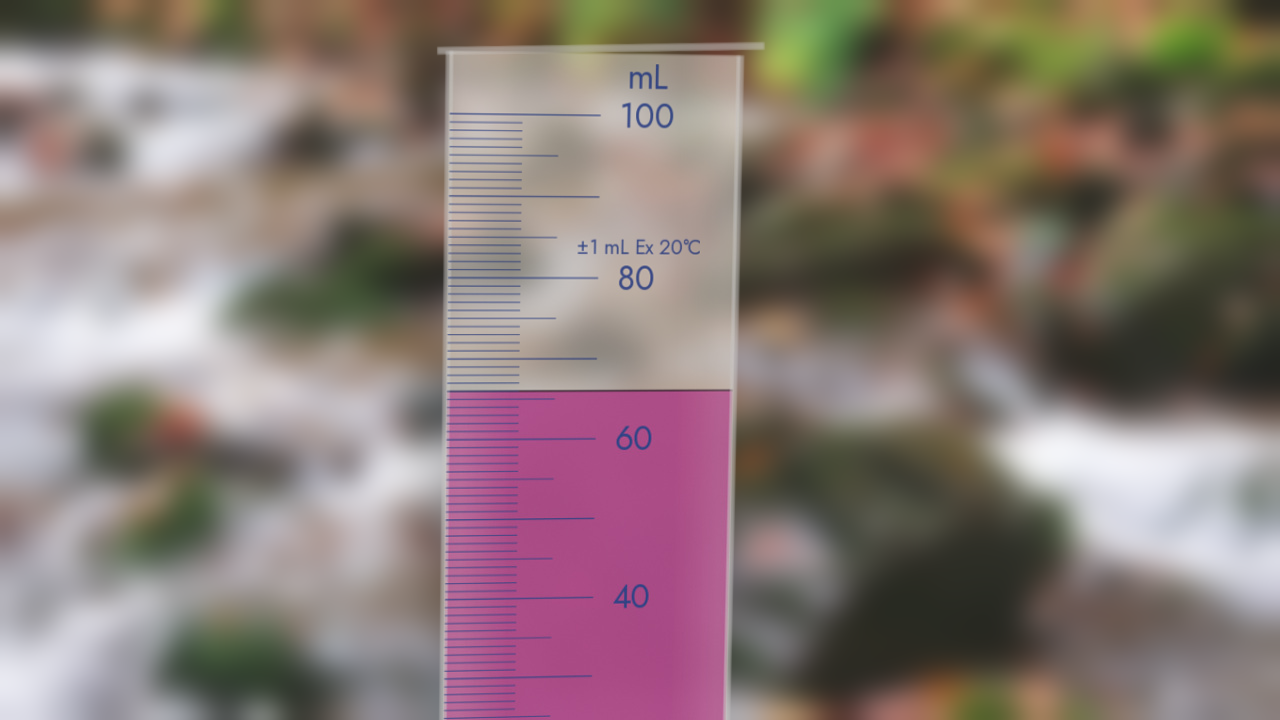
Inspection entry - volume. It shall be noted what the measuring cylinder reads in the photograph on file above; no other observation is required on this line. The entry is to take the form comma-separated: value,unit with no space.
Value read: 66,mL
